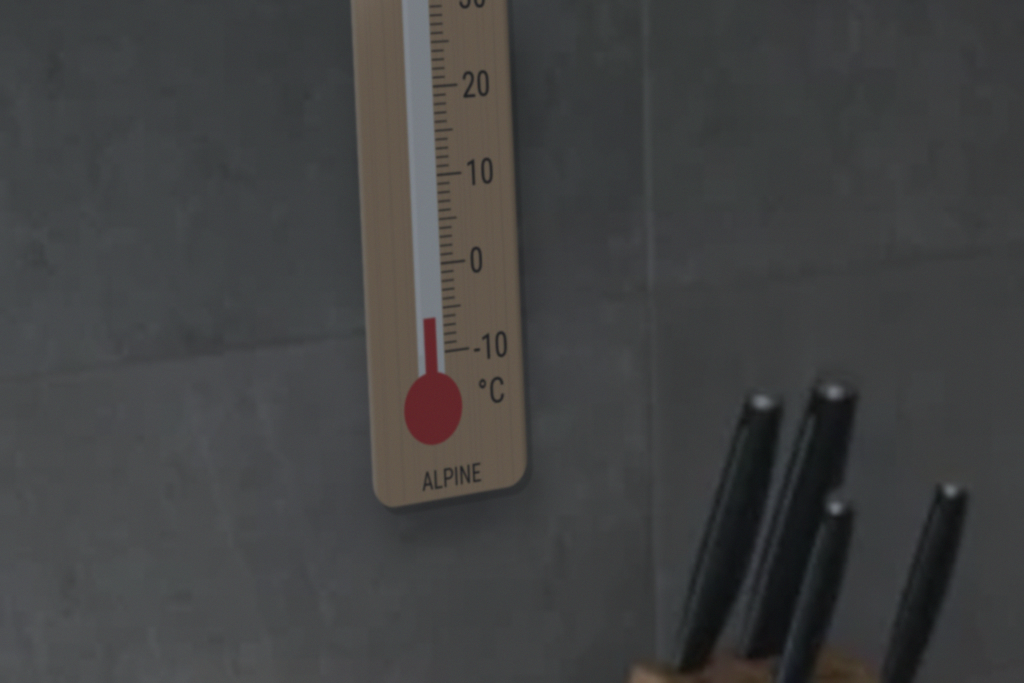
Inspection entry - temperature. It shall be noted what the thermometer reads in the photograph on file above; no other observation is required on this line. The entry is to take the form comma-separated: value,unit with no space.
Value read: -6,°C
